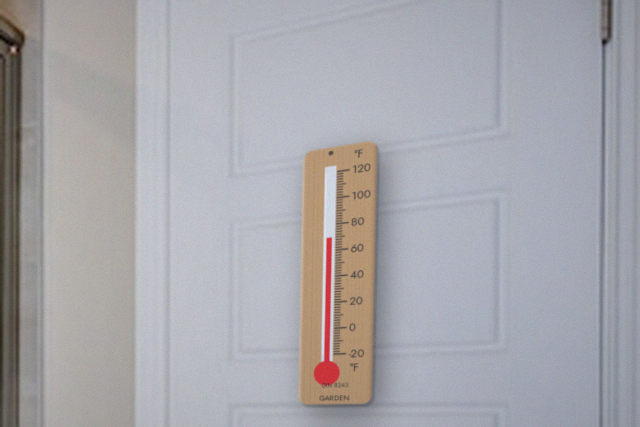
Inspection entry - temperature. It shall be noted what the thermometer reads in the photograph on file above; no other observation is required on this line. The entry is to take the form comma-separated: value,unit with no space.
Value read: 70,°F
